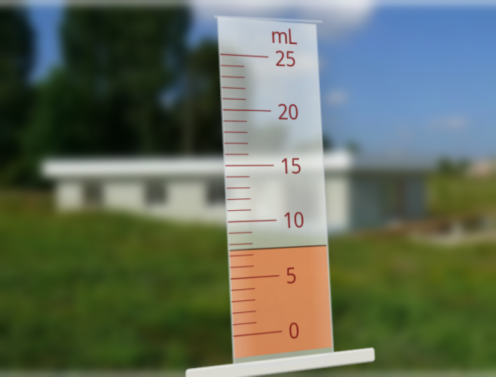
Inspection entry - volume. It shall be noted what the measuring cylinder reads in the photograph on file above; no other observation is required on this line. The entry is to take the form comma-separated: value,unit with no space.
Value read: 7.5,mL
